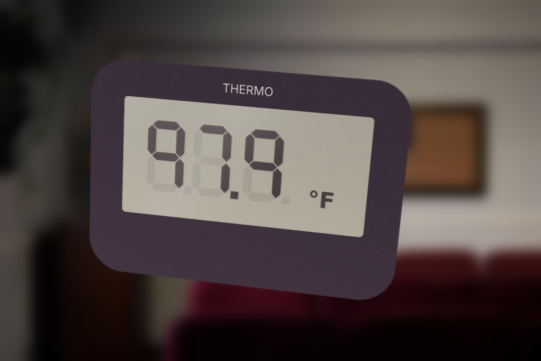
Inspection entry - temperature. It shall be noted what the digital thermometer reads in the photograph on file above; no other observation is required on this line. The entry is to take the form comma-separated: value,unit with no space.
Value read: 97.9,°F
